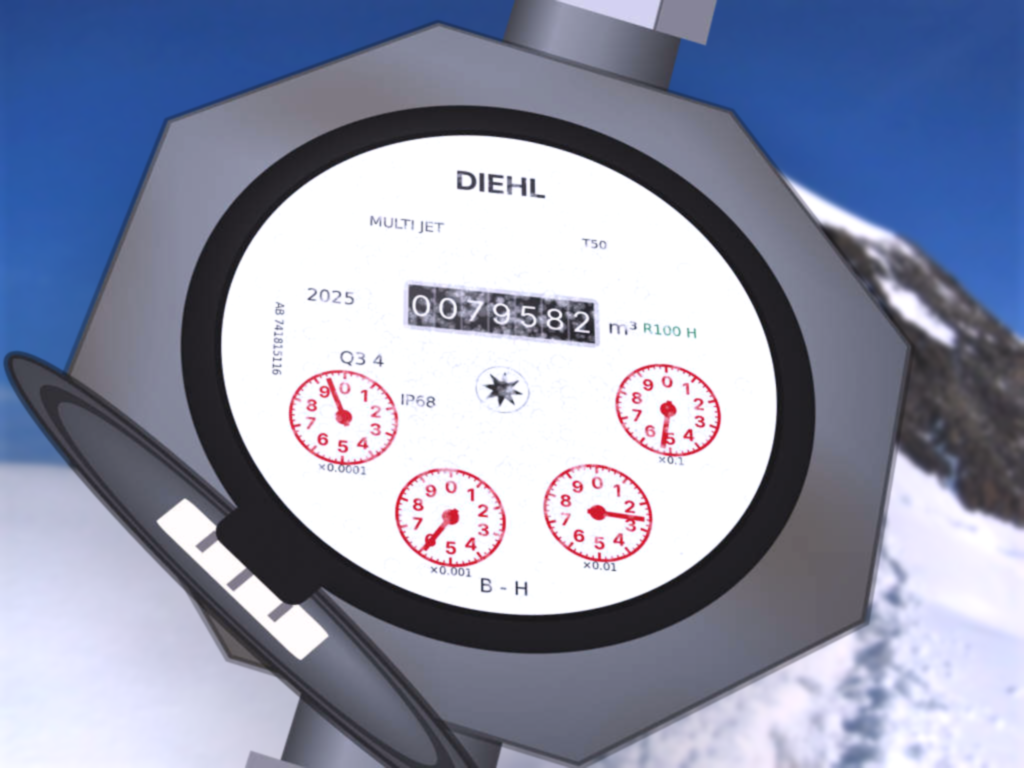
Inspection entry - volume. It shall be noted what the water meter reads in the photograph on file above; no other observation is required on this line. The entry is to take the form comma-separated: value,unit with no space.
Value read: 79582.5259,m³
